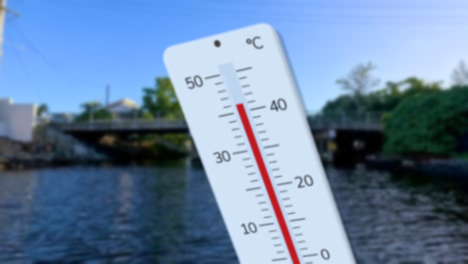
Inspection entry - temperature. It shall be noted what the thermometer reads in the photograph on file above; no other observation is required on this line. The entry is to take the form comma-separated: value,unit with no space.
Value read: 42,°C
